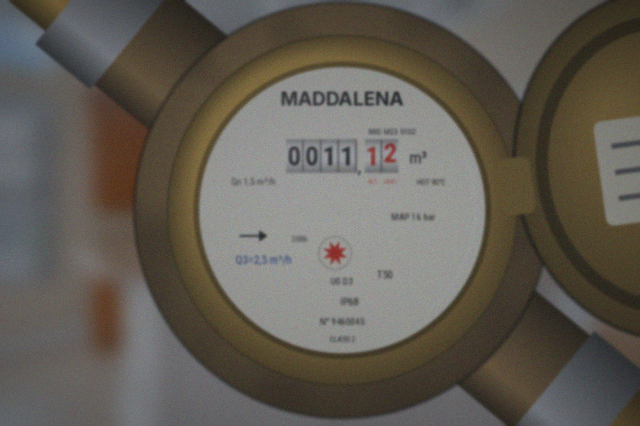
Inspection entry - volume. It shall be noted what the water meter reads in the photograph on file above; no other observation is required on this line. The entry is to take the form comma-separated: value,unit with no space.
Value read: 11.12,m³
